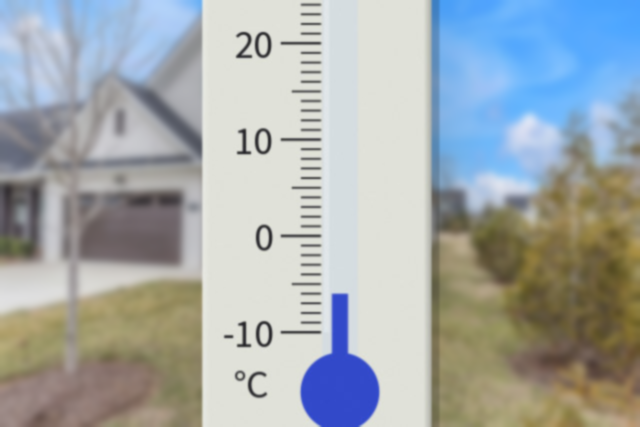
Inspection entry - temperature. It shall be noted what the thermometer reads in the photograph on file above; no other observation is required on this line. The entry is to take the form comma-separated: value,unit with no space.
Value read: -6,°C
